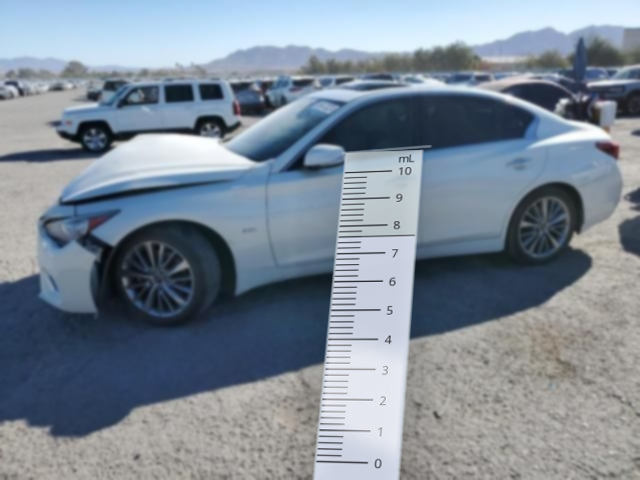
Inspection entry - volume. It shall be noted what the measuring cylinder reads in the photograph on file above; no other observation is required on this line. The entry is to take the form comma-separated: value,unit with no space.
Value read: 7.6,mL
